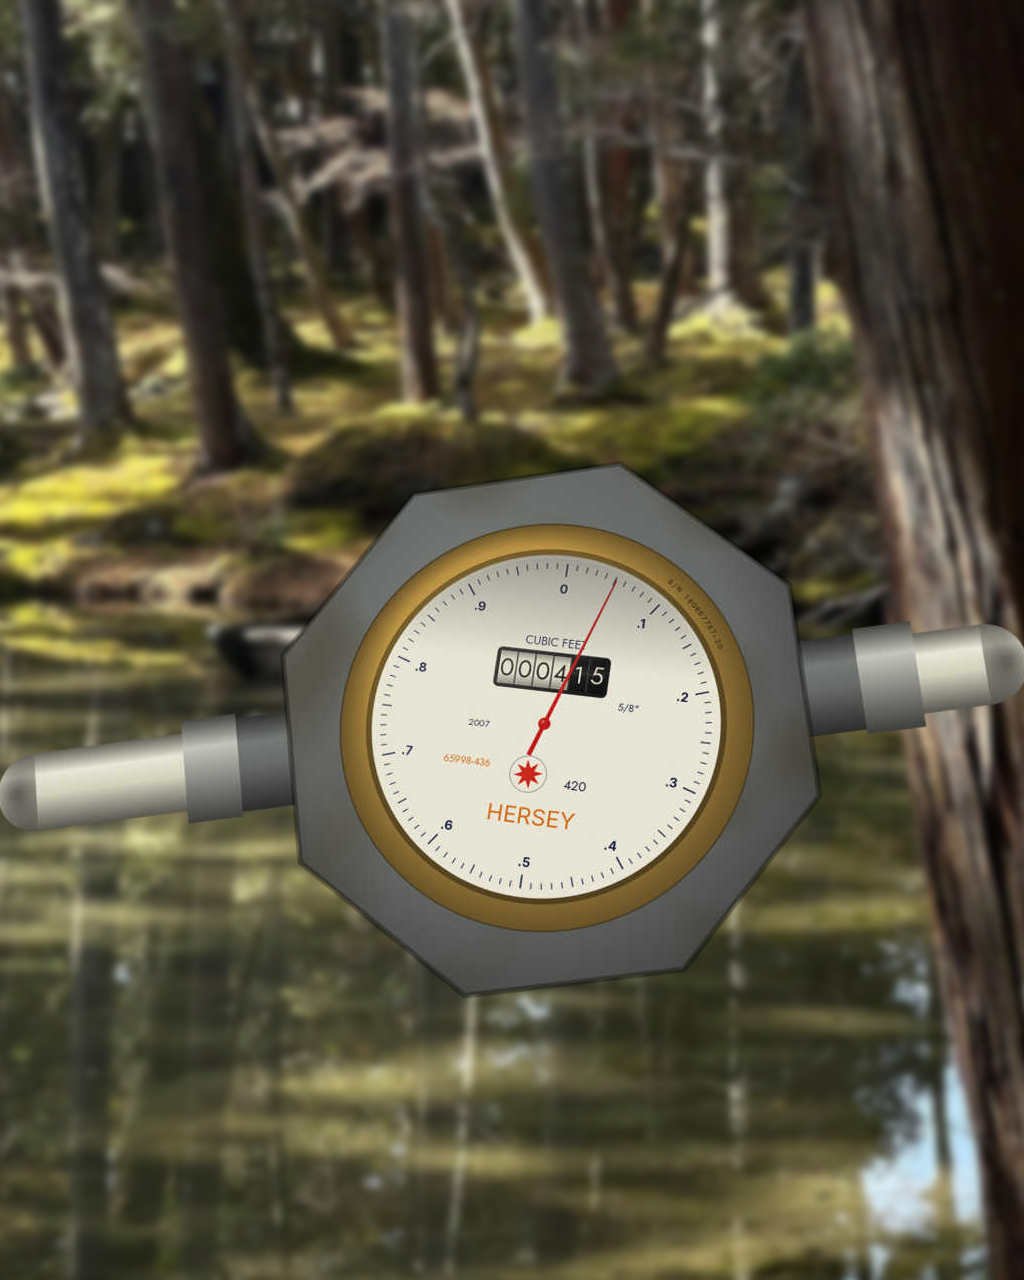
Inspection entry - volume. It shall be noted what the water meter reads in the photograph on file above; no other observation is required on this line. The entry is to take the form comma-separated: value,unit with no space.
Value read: 415.05,ft³
